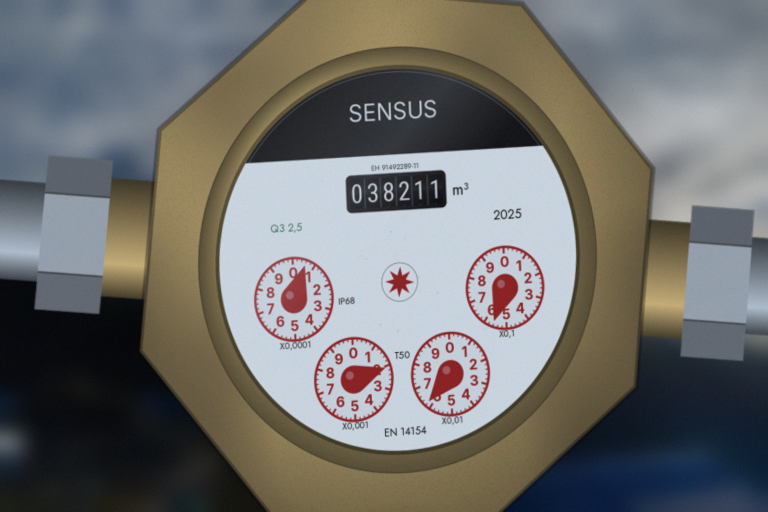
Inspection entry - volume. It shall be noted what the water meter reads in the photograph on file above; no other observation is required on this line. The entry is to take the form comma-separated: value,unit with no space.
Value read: 38211.5620,m³
